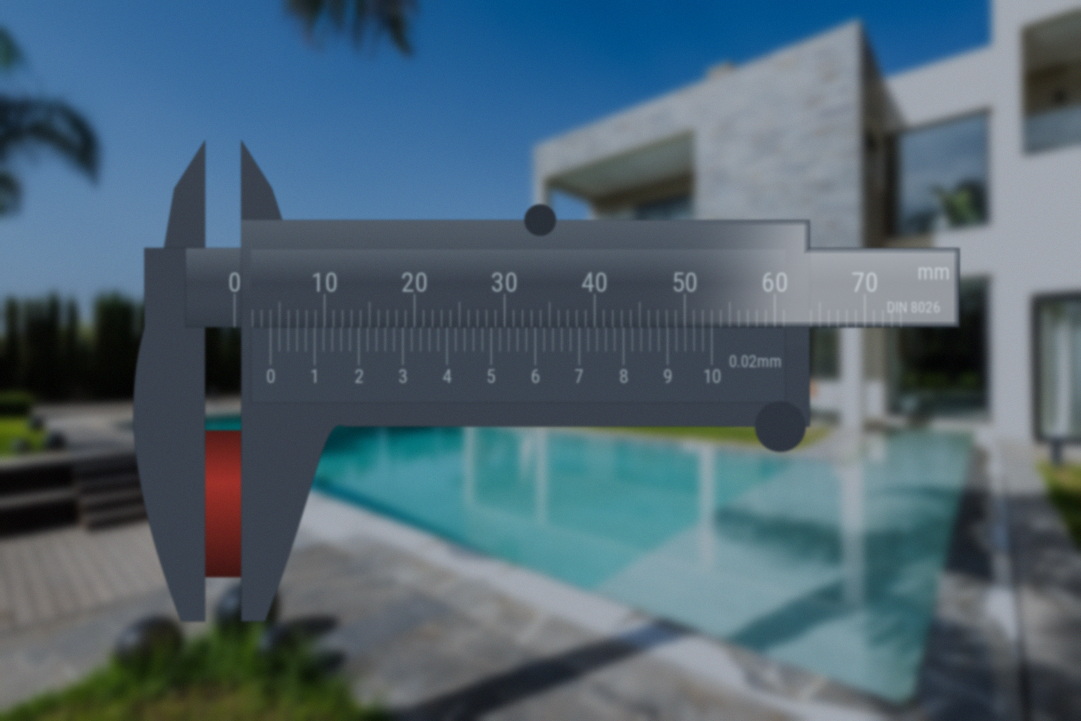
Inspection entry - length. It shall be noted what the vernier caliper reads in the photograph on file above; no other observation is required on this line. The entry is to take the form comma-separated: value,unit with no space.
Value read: 4.0,mm
